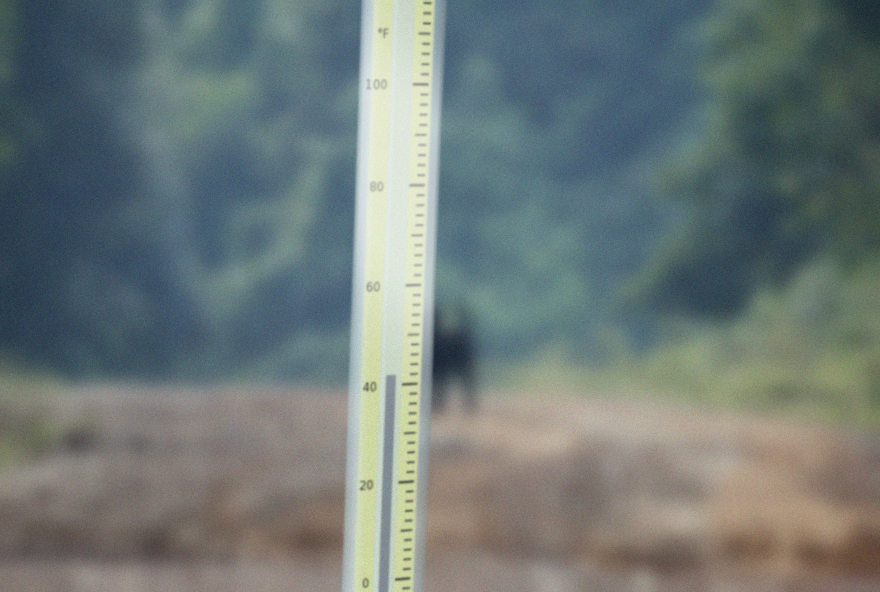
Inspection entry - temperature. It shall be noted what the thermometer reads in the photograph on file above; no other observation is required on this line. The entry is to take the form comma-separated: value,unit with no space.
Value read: 42,°F
